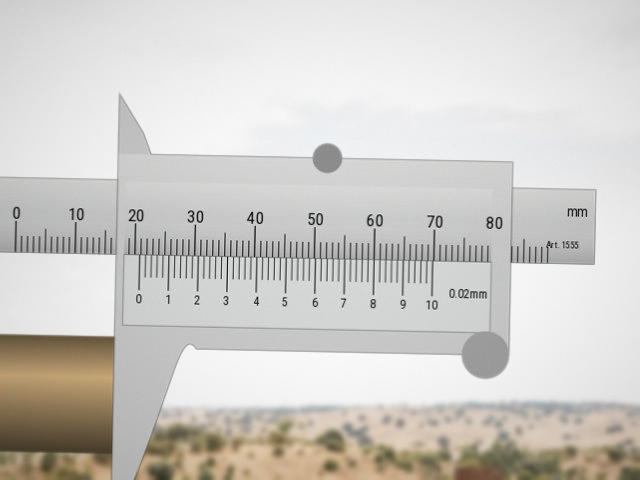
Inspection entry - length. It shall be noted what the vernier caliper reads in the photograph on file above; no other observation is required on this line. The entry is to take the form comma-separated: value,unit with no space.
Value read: 20.8,mm
